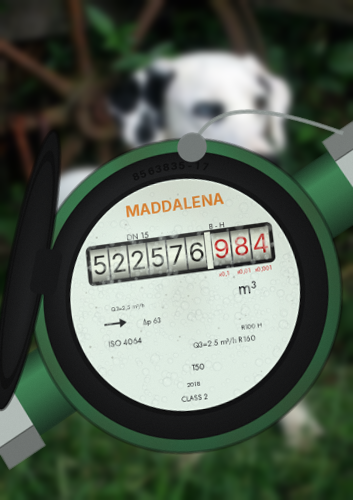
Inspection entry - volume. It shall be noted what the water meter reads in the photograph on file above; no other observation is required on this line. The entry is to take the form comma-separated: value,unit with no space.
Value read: 522576.984,m³
